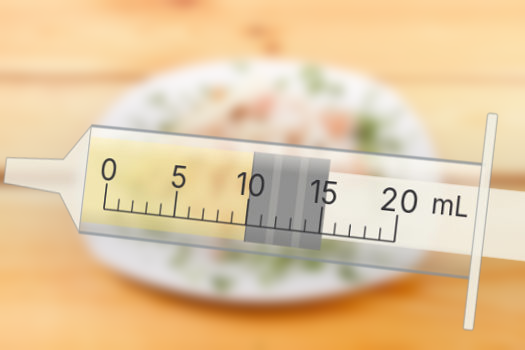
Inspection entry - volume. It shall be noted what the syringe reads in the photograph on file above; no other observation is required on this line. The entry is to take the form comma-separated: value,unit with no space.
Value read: 10,mL
